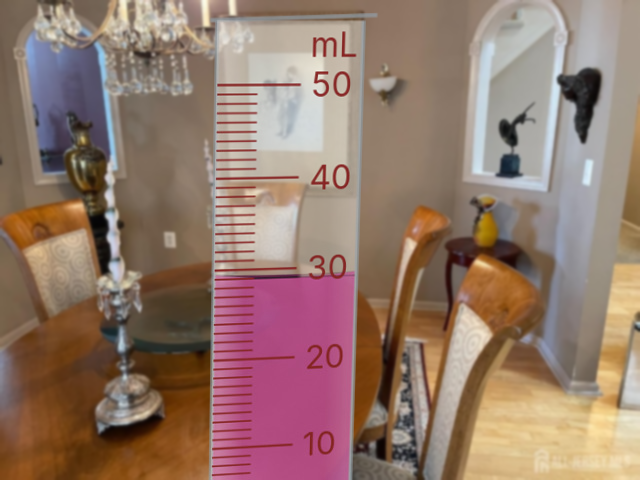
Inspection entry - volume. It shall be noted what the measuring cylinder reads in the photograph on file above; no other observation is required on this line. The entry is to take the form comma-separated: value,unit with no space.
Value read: 29,mL
